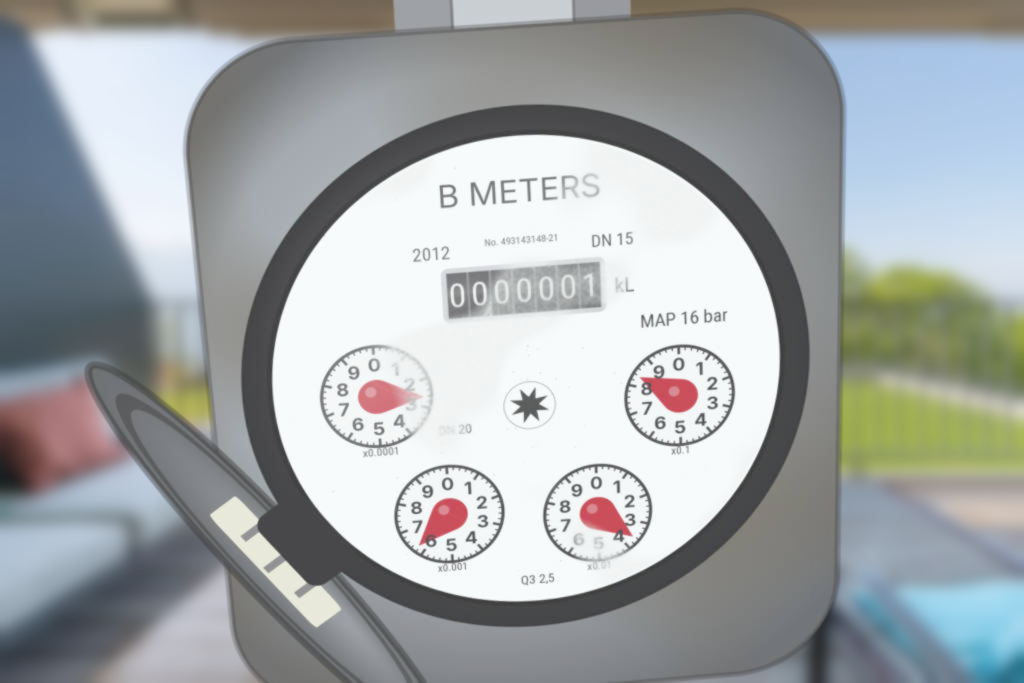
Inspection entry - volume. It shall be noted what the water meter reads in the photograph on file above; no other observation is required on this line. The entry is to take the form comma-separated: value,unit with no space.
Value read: 1.8362,kL
